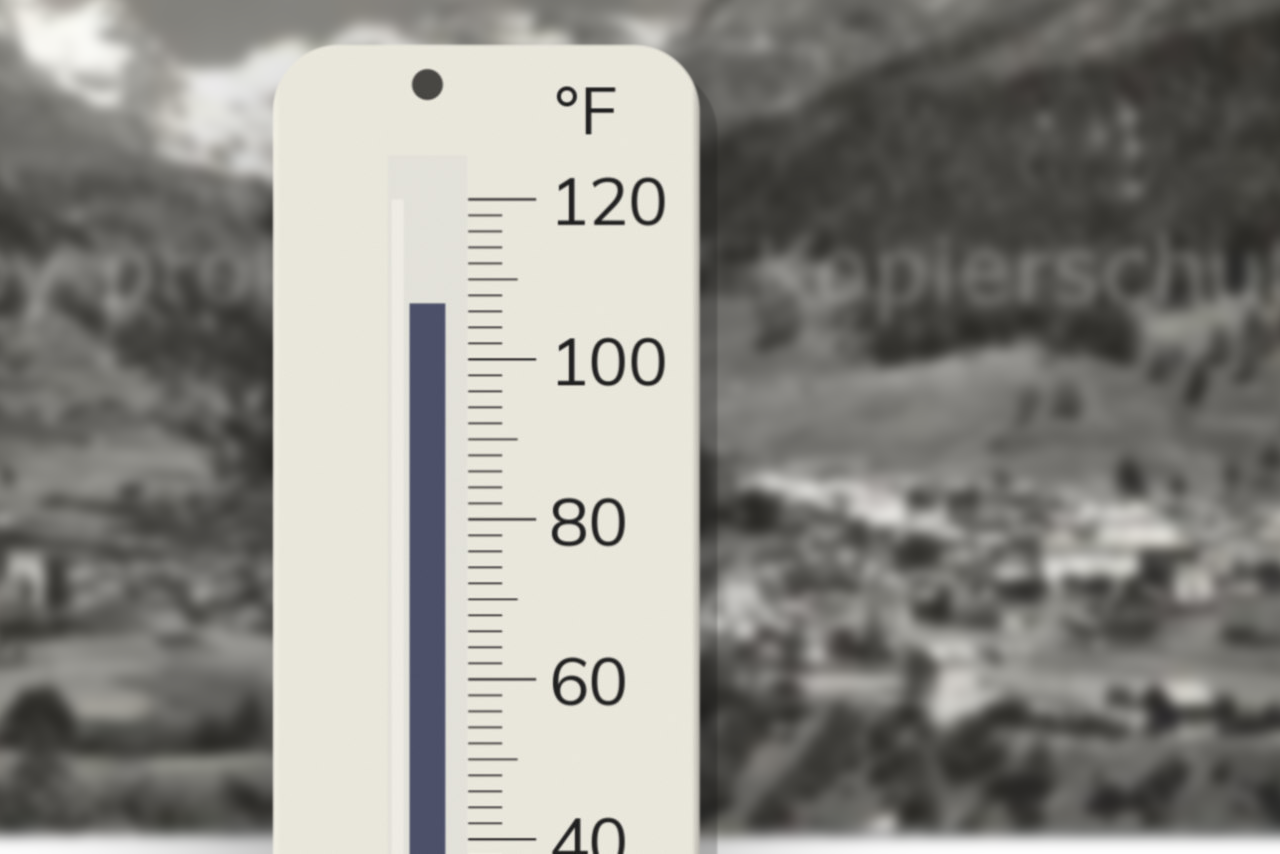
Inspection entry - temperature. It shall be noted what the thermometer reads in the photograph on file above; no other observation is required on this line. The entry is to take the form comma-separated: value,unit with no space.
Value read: 107,°F
